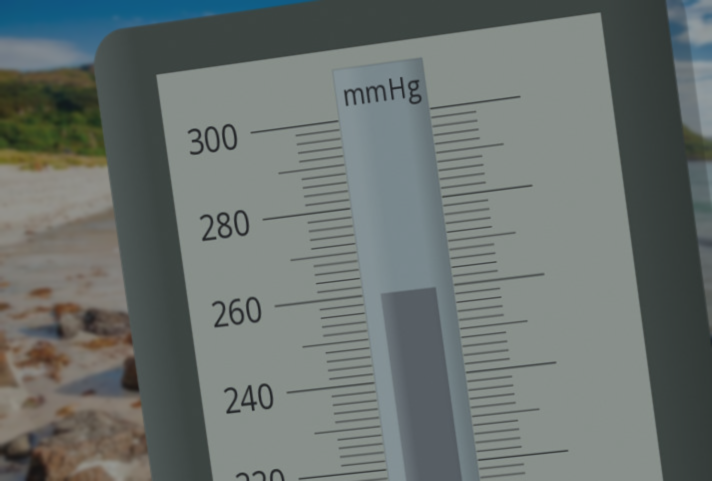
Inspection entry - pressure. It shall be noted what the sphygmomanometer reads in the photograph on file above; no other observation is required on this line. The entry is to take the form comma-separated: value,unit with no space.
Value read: 260,mmHg
